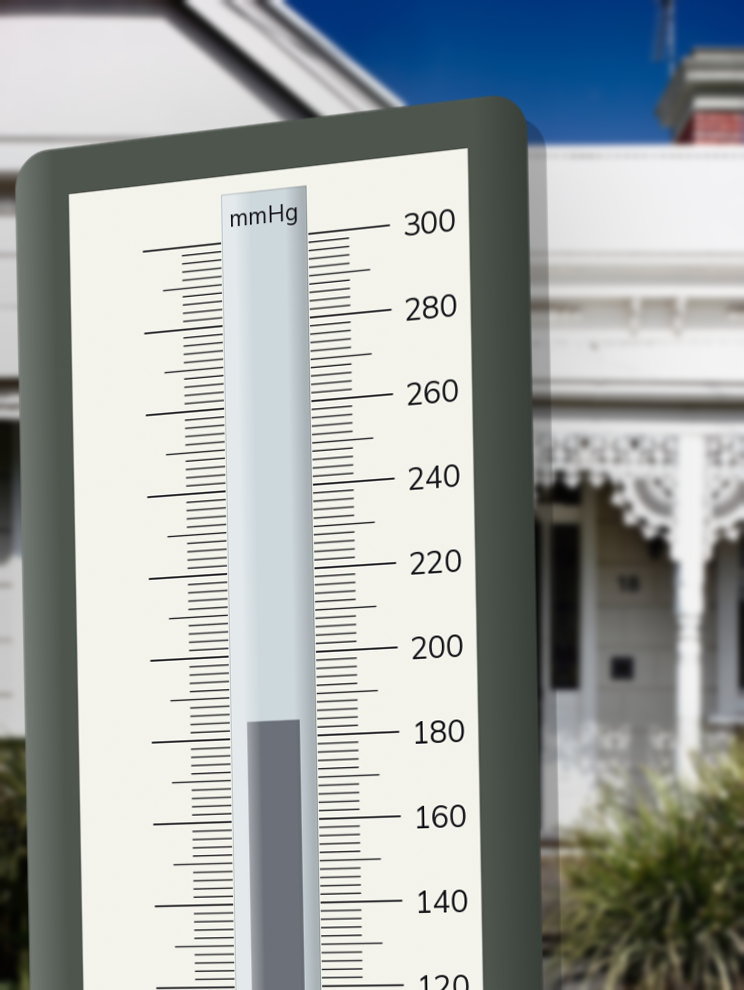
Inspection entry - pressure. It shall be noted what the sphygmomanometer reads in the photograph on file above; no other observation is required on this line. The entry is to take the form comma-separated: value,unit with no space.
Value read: 184,mmHg
